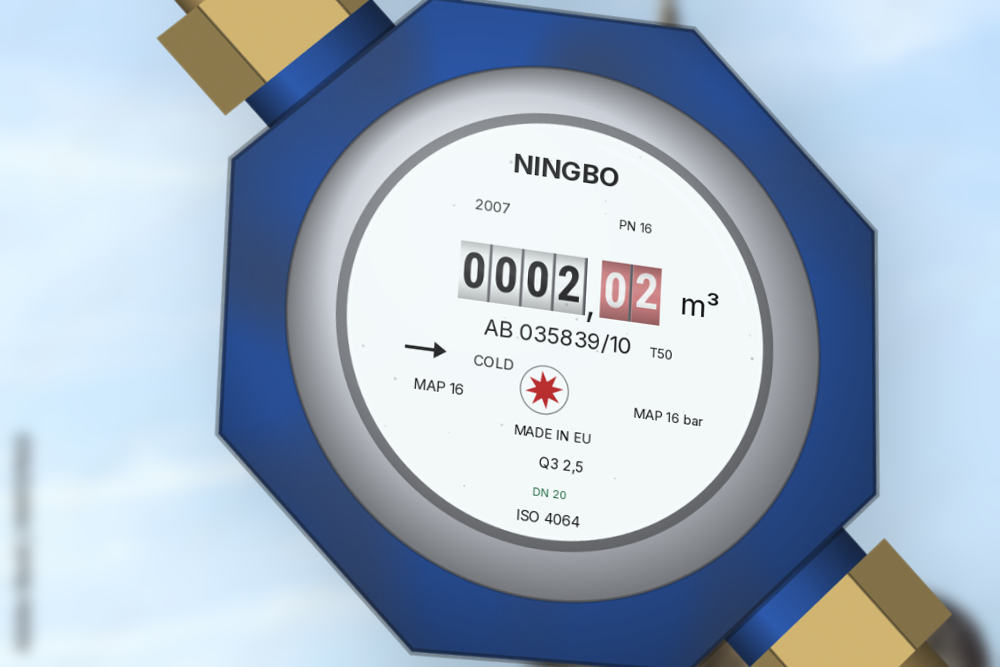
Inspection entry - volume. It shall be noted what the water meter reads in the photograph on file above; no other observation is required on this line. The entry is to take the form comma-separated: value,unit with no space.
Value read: 2.02,m³
